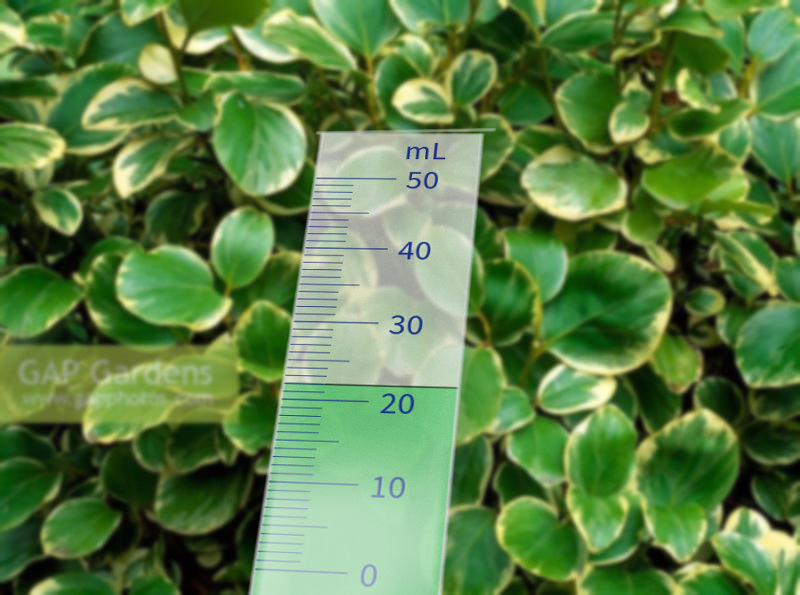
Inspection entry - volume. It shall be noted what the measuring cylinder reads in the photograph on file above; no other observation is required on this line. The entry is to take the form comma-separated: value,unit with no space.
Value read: 22,mL
